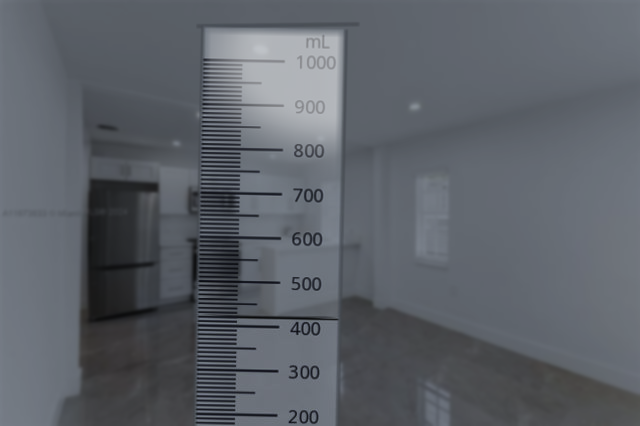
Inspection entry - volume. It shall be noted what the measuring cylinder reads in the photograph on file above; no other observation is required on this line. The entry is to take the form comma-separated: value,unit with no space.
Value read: 420,mL
